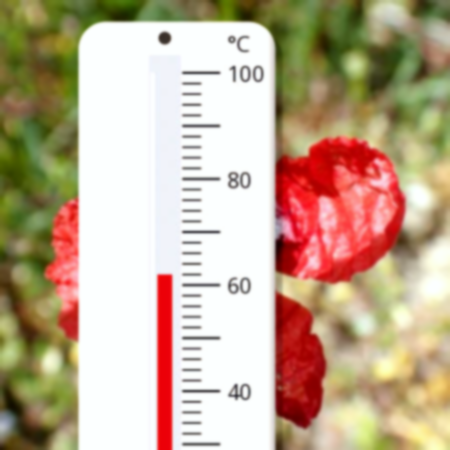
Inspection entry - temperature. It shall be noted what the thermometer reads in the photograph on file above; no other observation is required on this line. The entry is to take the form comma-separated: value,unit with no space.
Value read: 62,°C
